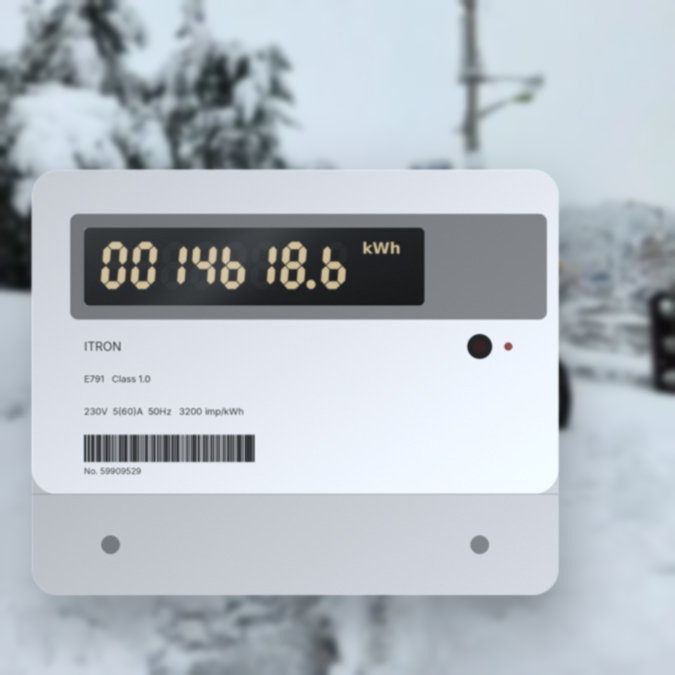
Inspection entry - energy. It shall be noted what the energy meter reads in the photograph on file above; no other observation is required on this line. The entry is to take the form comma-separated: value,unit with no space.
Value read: 14618.6,kWh
